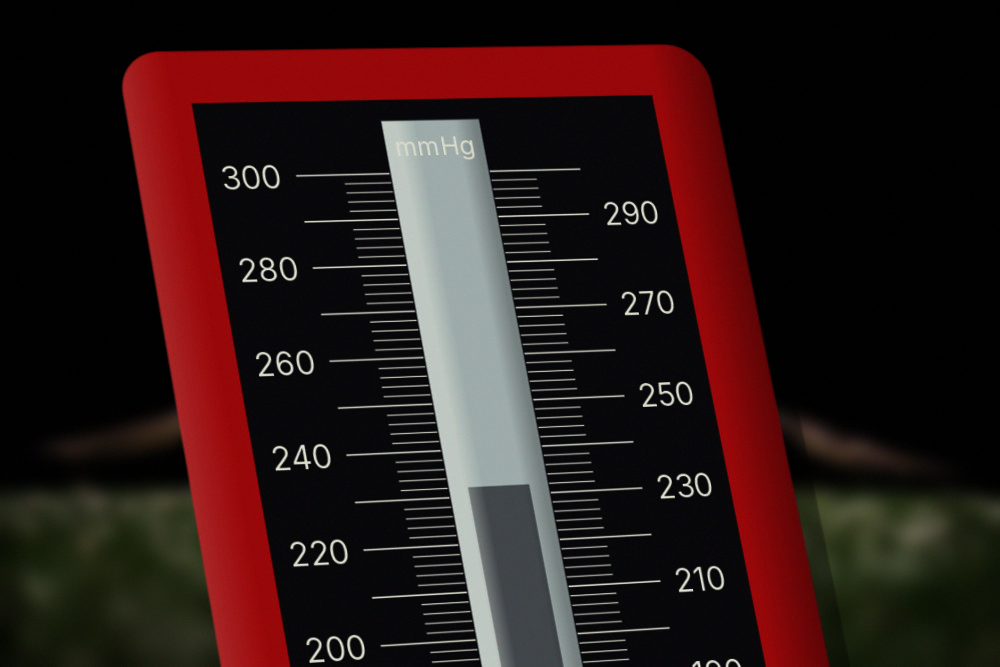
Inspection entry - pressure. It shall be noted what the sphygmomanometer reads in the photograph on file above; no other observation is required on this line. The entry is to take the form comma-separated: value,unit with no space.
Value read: 232,mmHg
